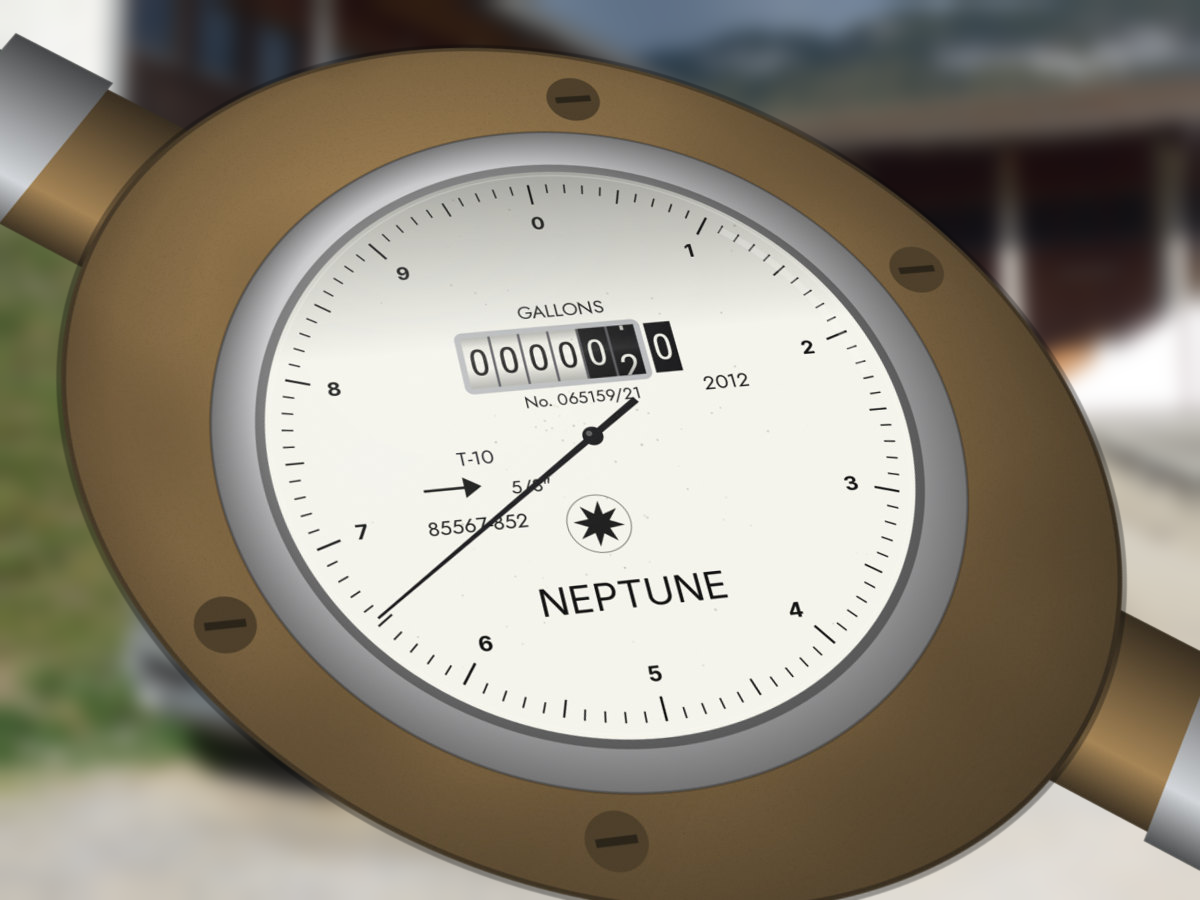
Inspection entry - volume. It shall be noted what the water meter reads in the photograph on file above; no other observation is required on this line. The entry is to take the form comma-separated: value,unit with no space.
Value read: 16.5,gal
